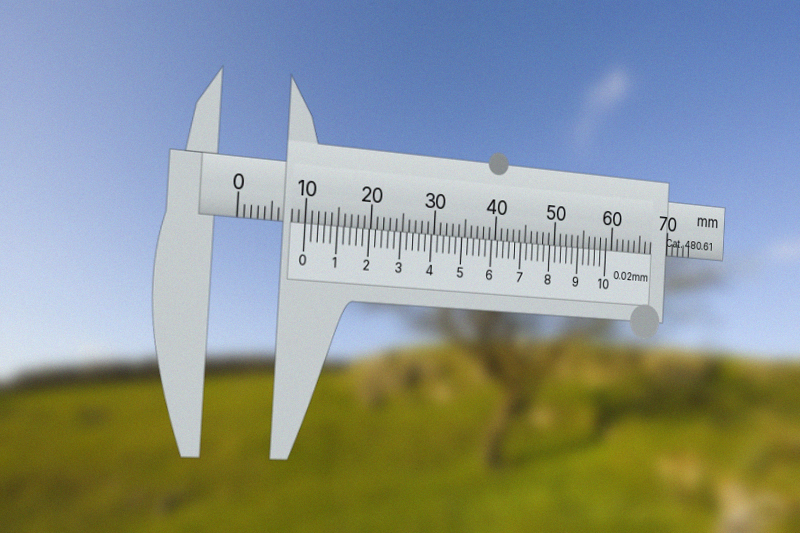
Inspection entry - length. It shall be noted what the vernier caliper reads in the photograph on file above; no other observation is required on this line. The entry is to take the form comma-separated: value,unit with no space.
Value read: 10.0,mm
